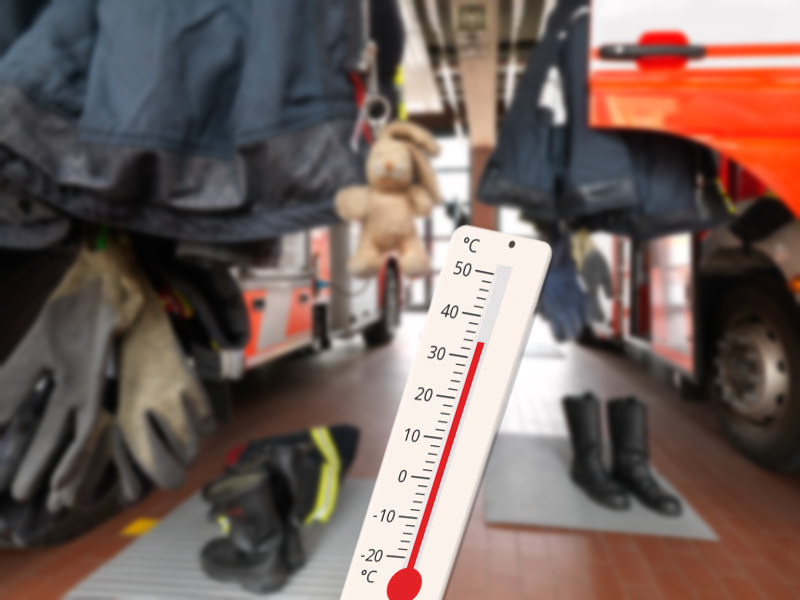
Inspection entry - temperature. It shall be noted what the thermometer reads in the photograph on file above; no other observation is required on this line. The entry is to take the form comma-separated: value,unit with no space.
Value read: 34,°C
